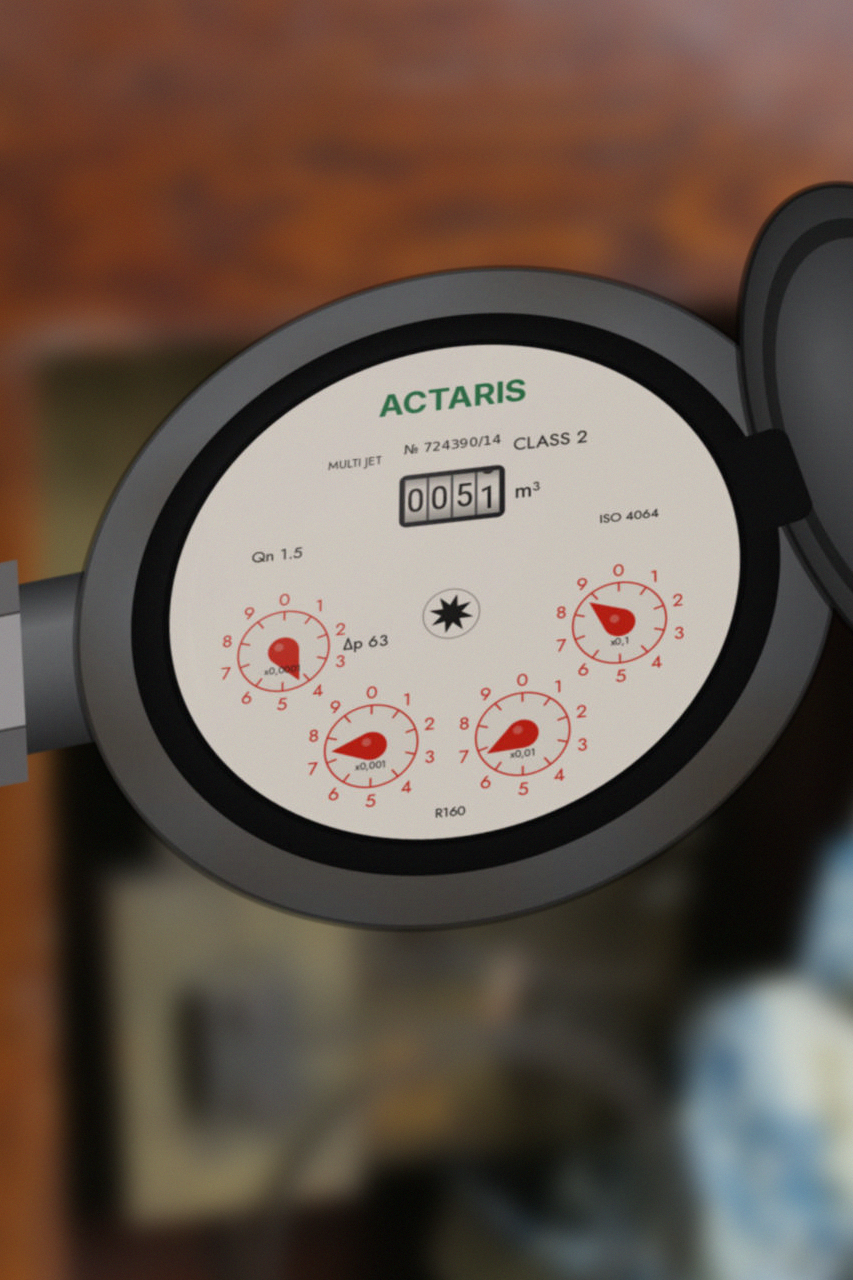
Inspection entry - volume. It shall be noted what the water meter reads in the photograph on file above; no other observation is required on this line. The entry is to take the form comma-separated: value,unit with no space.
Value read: 50.8674,m³
